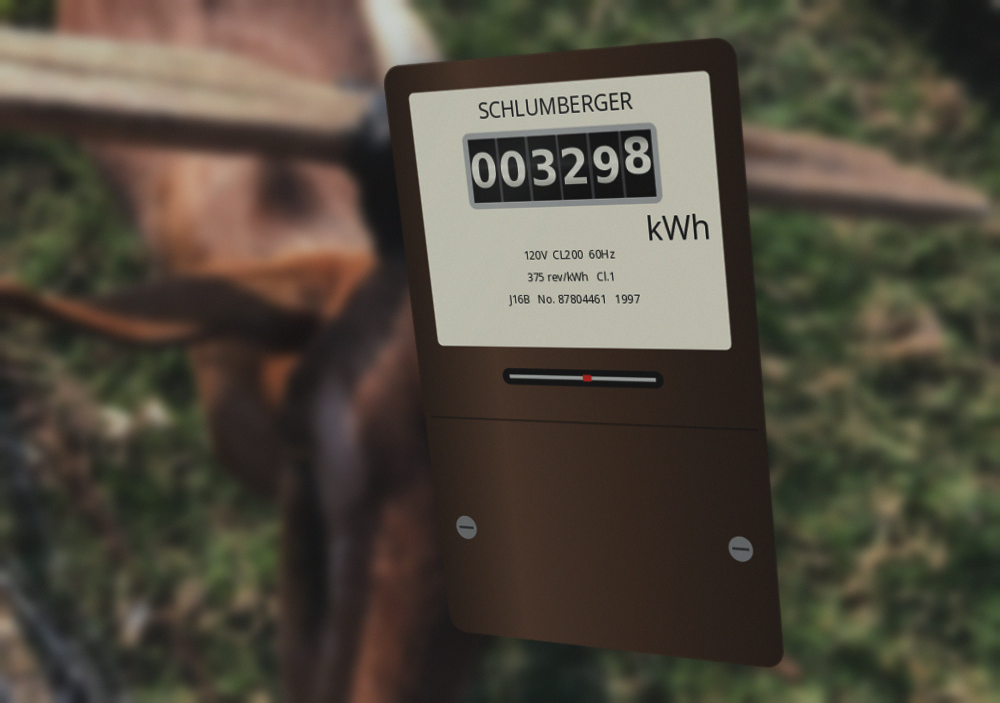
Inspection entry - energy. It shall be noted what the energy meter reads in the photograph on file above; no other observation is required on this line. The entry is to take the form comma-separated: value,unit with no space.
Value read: 3298,kWh
